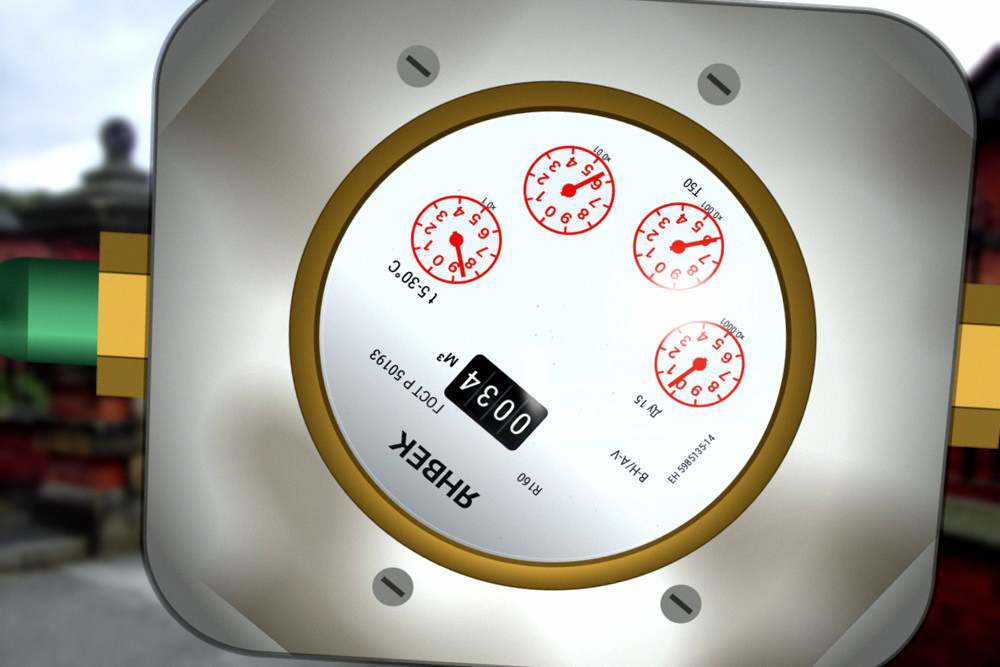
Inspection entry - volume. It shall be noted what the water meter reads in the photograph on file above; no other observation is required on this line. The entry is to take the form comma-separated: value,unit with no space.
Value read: 34.8560,m³
